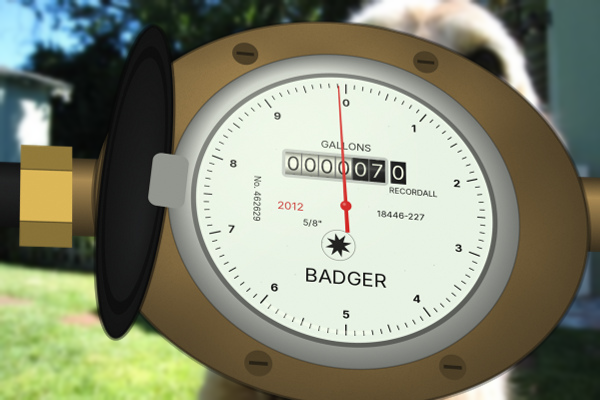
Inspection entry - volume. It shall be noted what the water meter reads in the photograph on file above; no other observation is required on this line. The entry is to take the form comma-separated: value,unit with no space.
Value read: 69.9,gal
